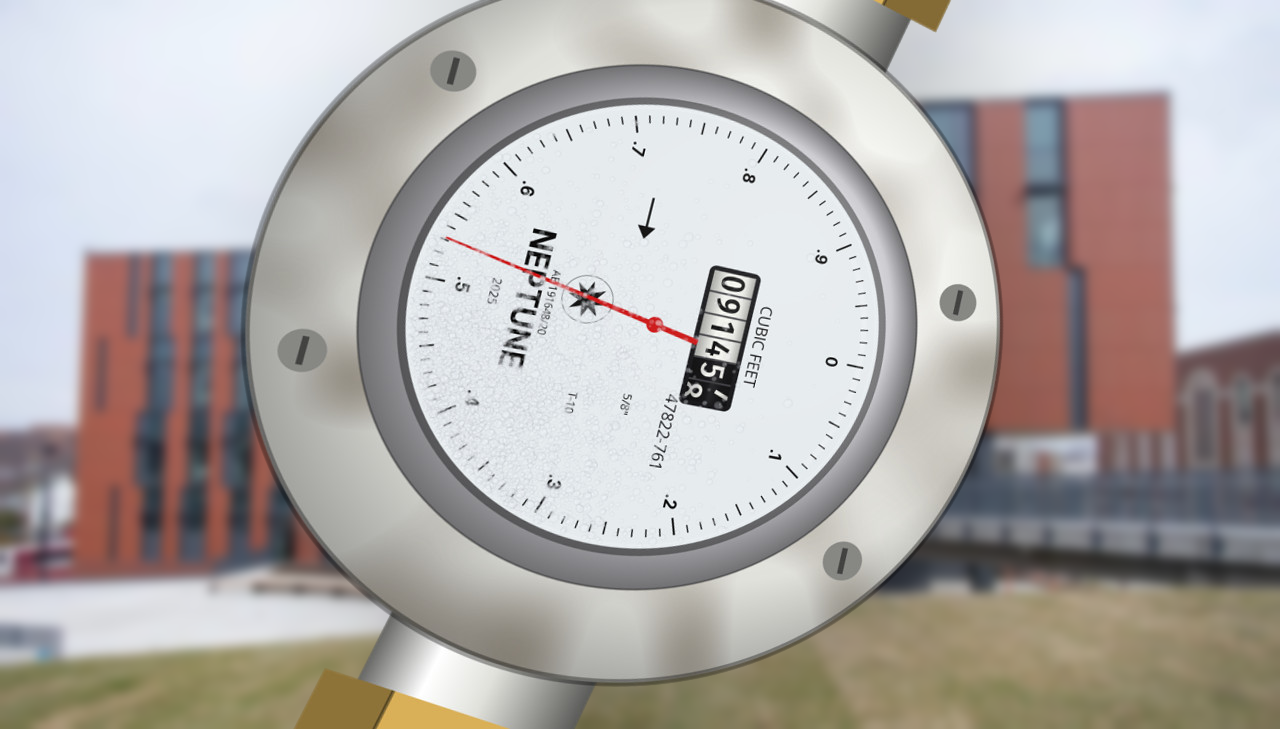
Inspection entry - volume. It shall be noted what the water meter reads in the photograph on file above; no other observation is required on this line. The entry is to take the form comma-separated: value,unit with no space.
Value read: 91457.53,ft³
